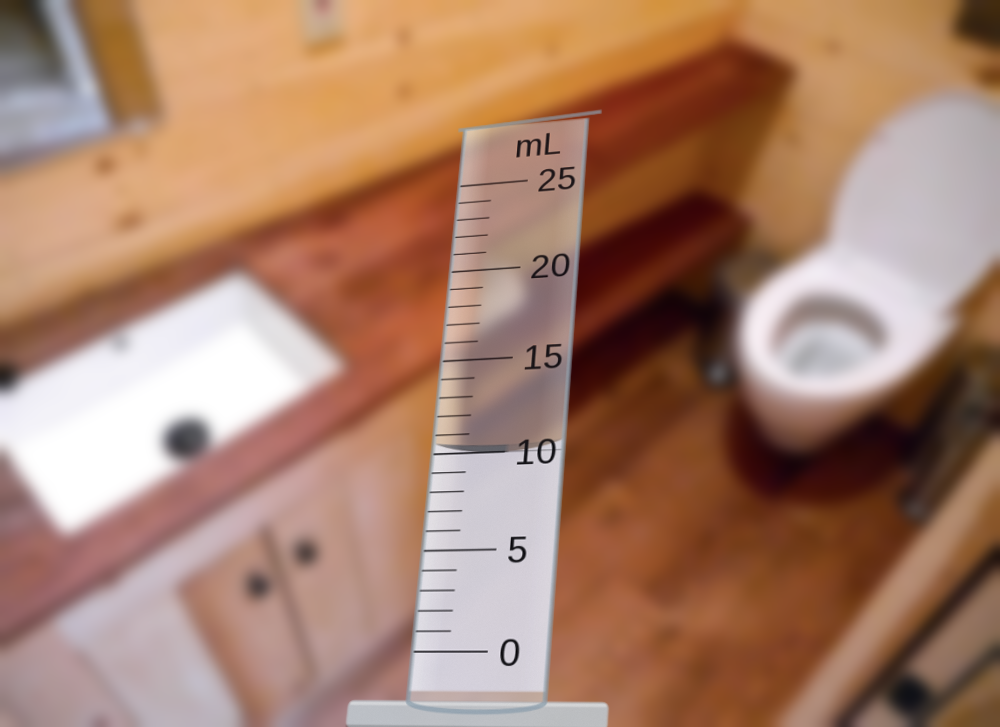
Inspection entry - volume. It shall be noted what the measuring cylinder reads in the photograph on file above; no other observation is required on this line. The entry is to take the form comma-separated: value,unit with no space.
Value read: 10,mL
